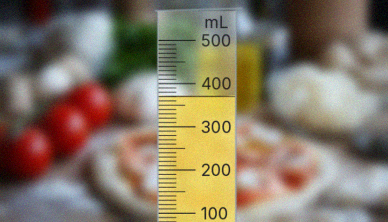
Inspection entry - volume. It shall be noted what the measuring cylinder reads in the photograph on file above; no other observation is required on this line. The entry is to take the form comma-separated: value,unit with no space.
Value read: 370,mL
